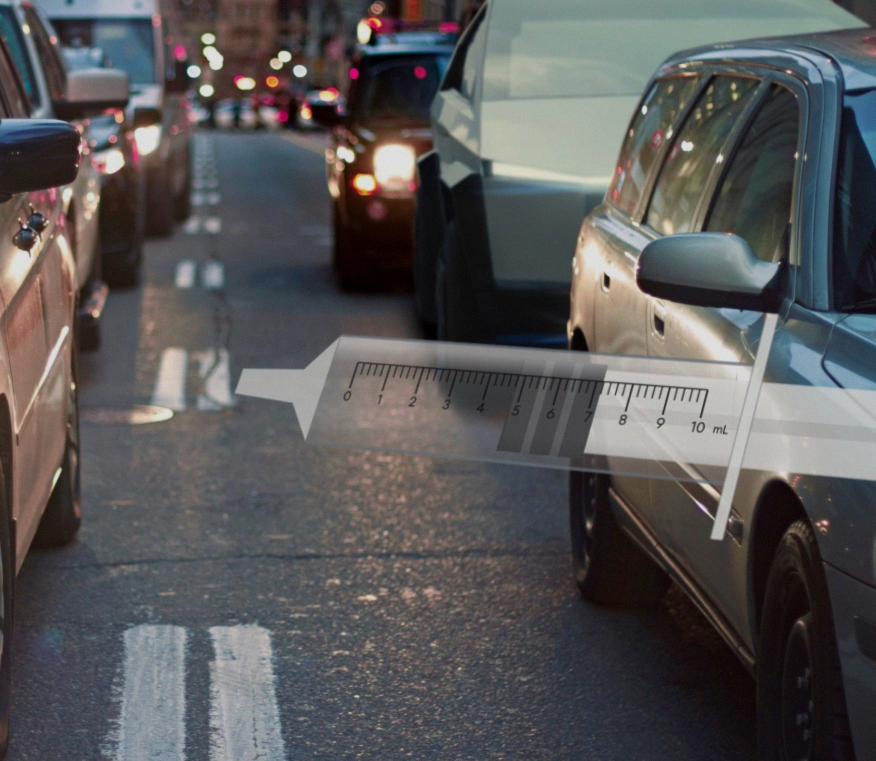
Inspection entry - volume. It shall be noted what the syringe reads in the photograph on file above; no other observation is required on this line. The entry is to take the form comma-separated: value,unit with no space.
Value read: 4.8,mL
